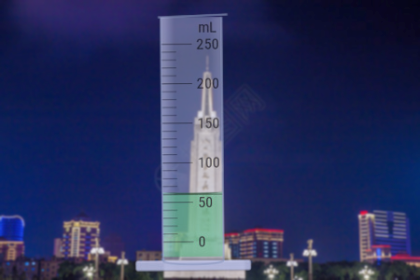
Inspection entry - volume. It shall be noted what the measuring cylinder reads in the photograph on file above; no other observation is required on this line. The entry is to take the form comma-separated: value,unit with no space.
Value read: 60,mL
